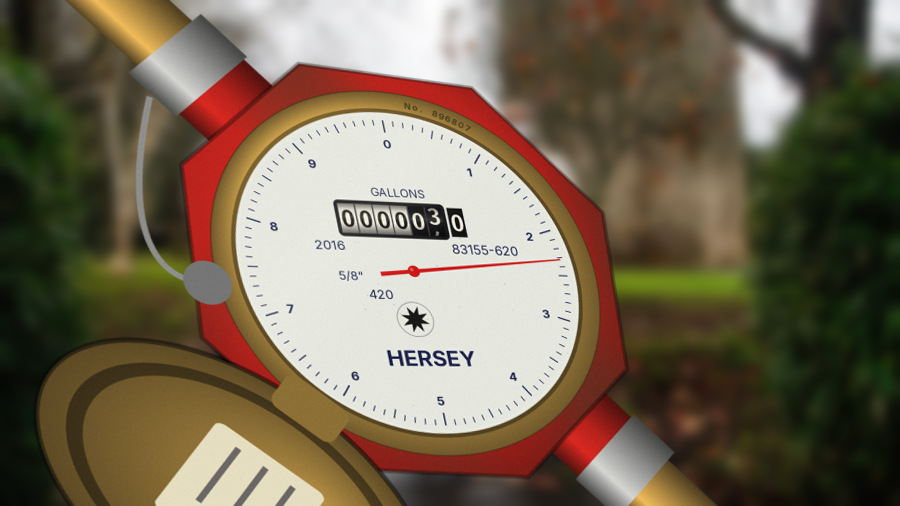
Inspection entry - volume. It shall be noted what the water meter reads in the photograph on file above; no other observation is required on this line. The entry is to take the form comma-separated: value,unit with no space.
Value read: 32.3,gal
